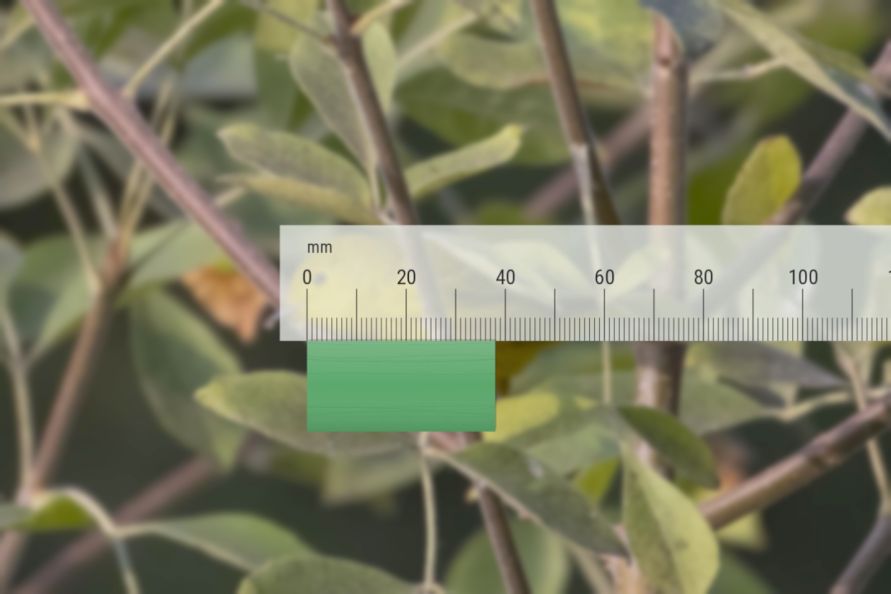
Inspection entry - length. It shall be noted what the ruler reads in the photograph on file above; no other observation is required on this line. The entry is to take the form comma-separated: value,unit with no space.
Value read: 38,mm
